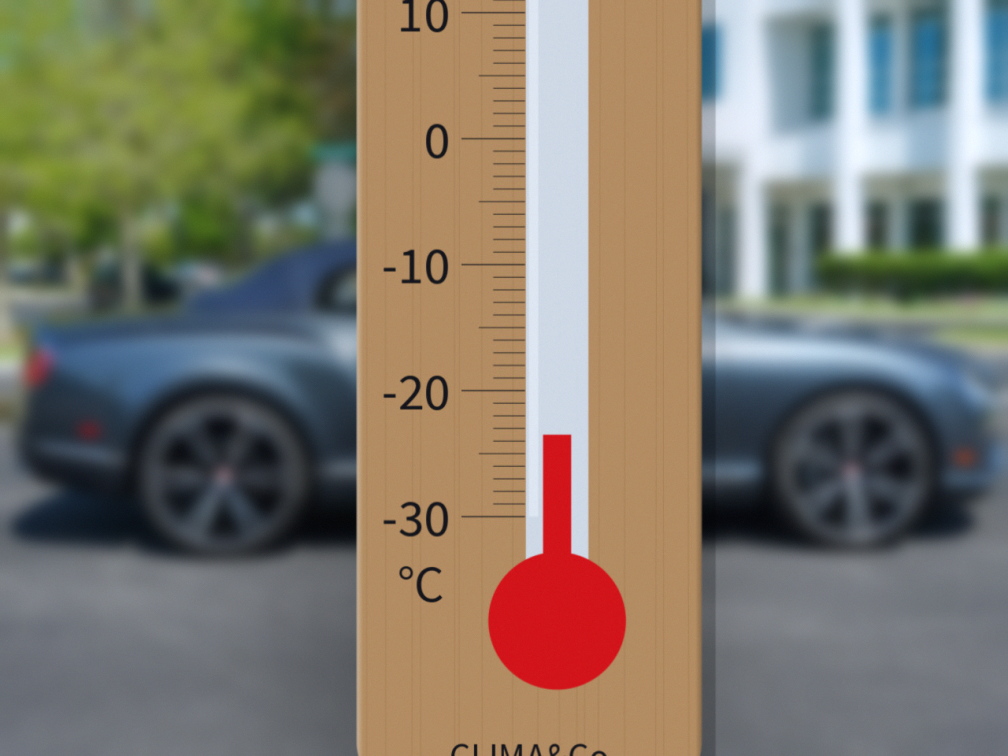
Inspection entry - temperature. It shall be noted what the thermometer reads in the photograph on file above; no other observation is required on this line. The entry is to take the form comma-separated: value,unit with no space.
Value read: -23.5,°C
